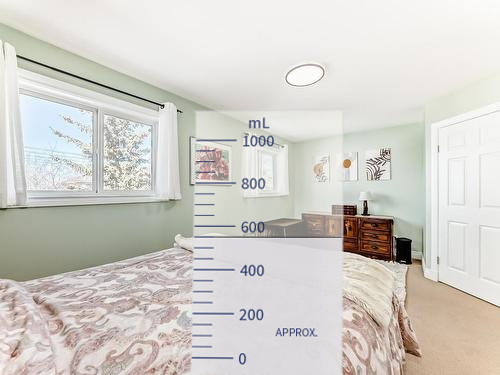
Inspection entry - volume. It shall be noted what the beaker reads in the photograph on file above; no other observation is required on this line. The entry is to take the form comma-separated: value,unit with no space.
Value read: 550,mL
